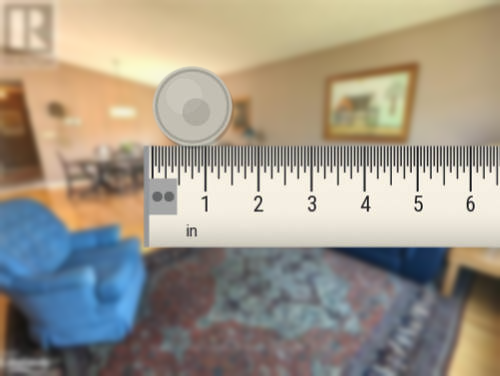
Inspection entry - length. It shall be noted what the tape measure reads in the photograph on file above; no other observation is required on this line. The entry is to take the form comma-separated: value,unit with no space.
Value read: 1.5,in
